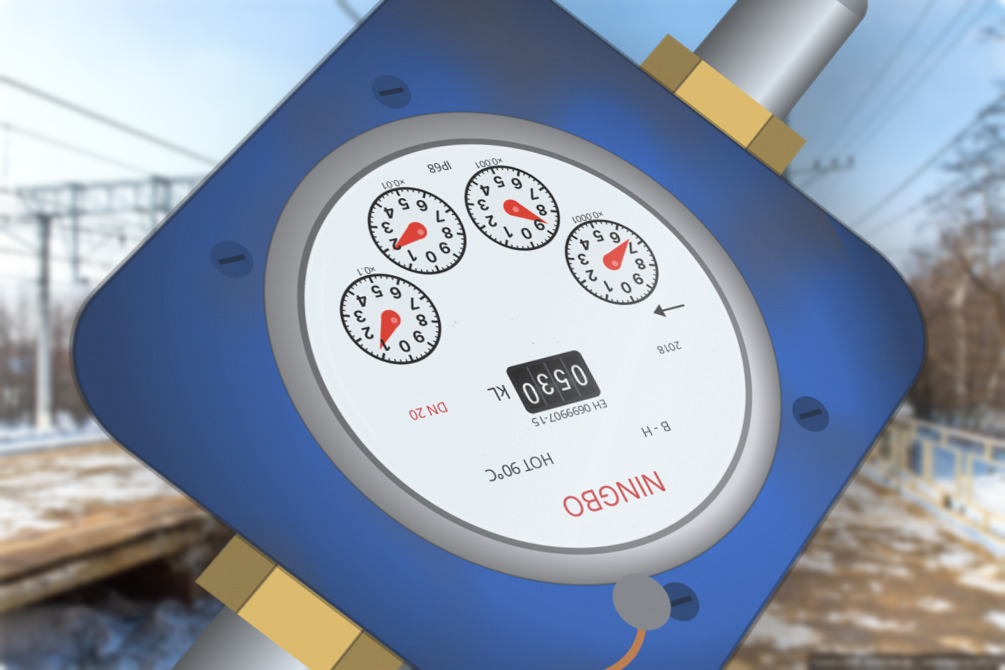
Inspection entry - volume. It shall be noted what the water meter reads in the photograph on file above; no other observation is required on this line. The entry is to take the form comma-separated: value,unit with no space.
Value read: 530.1186,kL
